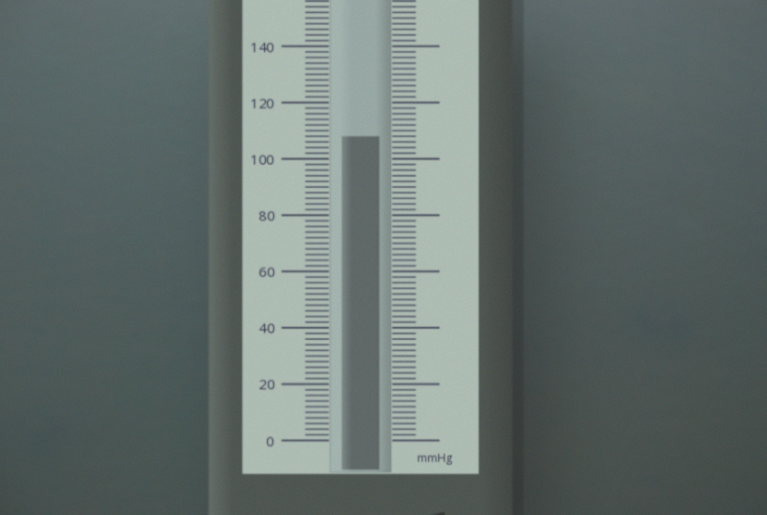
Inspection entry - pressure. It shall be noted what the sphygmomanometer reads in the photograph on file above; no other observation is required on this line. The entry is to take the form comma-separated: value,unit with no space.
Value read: 108,mmHg
